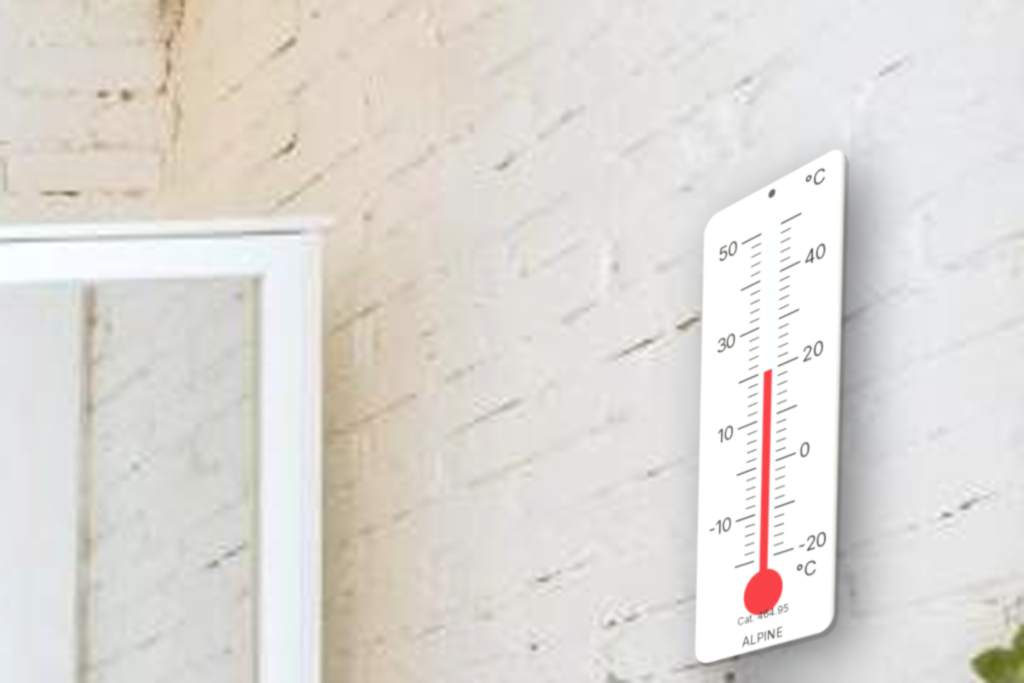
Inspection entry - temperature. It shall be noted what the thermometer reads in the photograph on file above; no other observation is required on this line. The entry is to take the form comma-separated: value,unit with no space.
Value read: 20,°C
